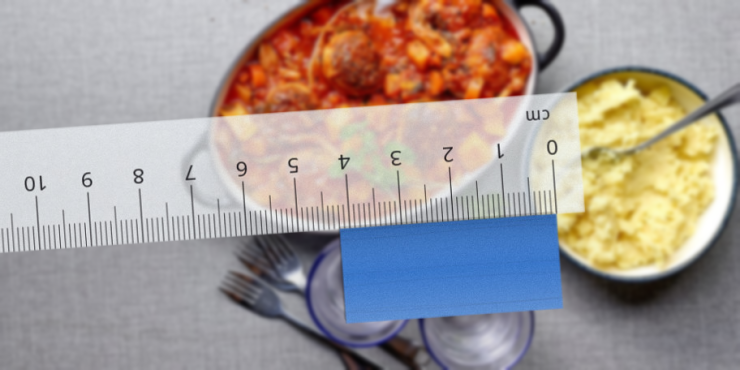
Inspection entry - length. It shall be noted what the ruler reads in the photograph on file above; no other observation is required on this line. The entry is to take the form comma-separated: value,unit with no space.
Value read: 4.2,cm
